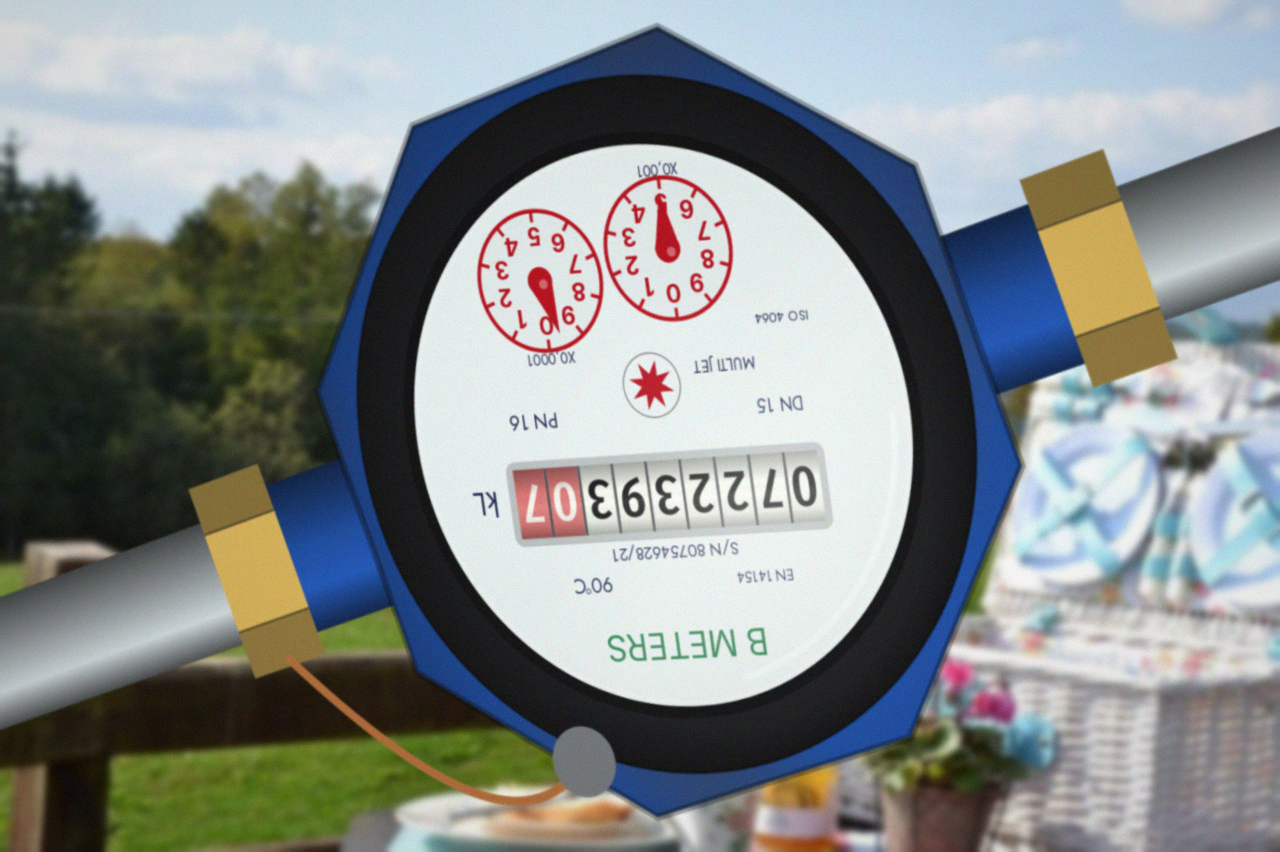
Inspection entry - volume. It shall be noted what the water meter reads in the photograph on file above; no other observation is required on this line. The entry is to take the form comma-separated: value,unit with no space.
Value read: 722393.0749,kL
